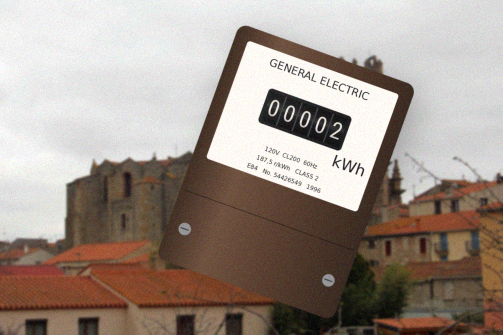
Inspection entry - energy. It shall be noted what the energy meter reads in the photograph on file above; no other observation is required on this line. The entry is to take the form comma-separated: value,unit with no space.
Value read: 2,kWh
